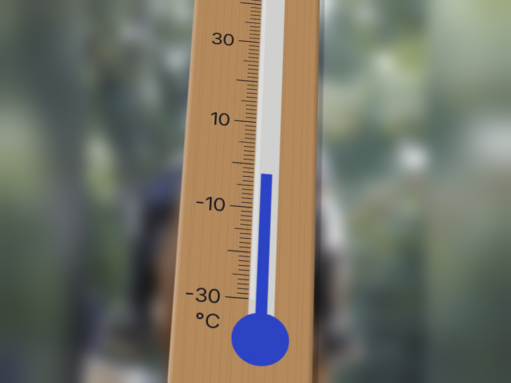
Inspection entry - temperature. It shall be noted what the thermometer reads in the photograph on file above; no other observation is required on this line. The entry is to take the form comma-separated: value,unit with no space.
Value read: -2,°C
